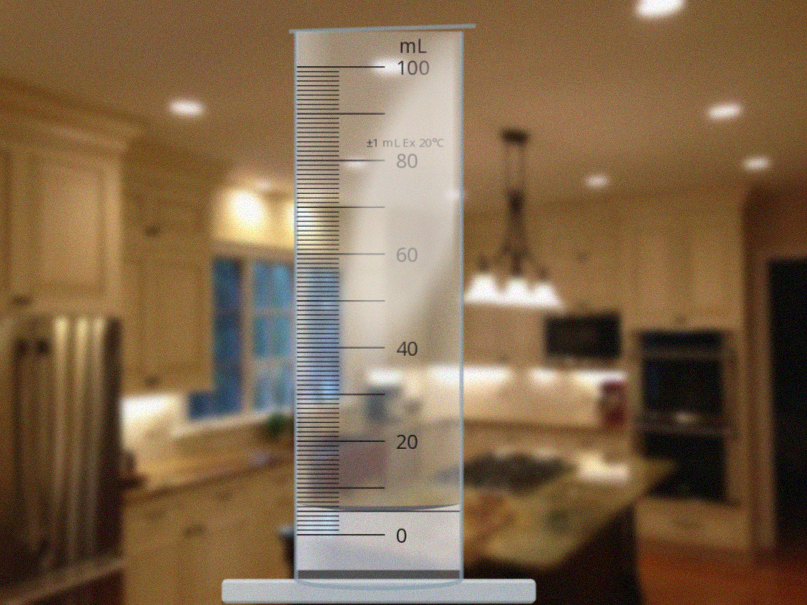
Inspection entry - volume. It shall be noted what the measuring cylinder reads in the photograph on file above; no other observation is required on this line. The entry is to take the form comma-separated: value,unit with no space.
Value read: 5,mL
